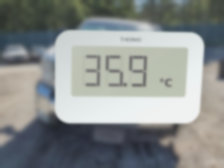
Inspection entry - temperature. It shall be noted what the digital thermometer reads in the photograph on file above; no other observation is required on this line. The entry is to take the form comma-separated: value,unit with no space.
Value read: 35.9,°C
